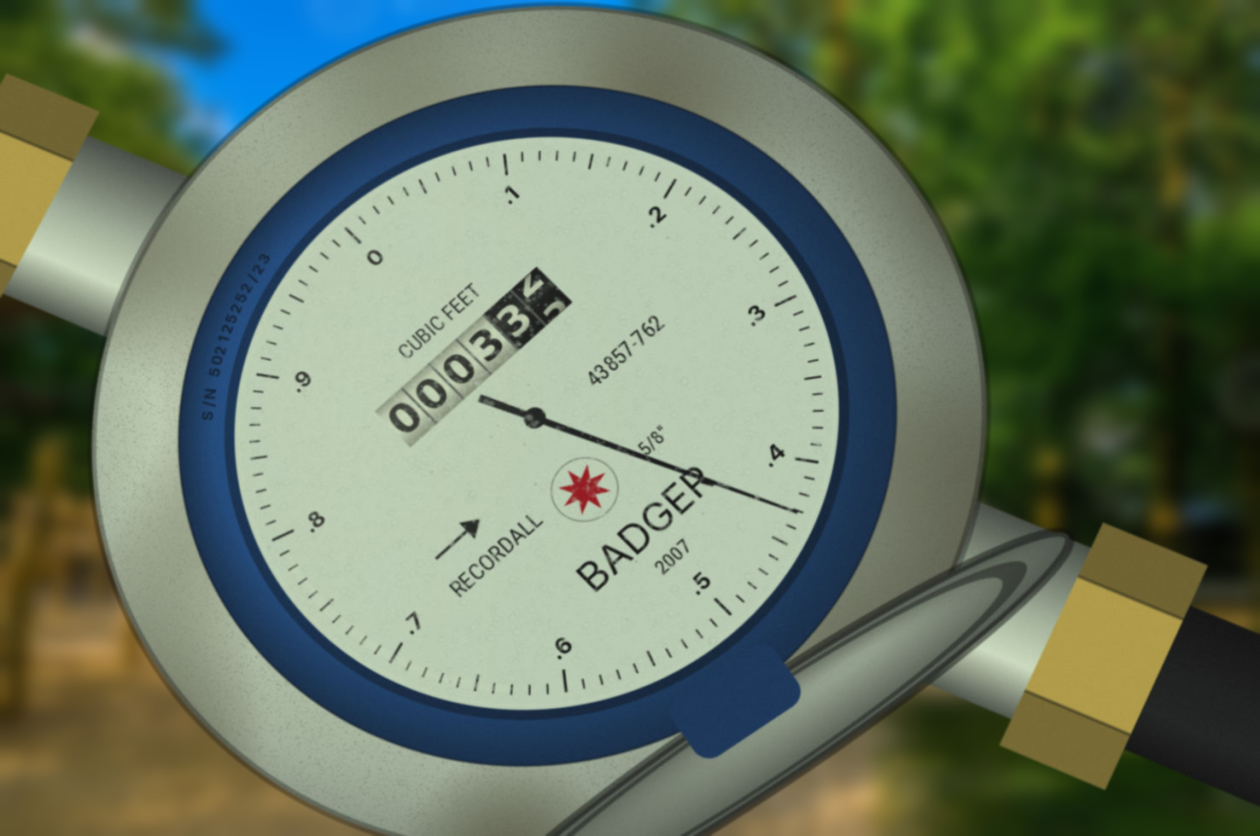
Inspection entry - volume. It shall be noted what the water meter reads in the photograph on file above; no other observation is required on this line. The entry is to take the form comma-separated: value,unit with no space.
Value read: 332.43,ft³
